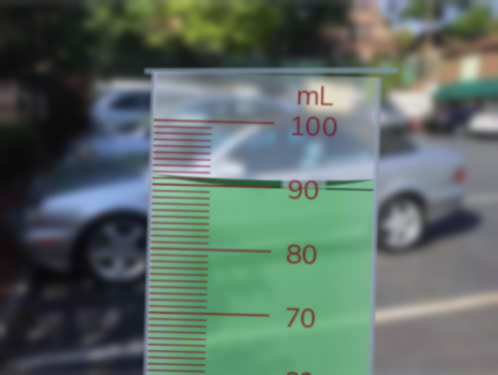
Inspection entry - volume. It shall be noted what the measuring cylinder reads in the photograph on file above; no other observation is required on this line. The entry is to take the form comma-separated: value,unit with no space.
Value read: 90,mL
